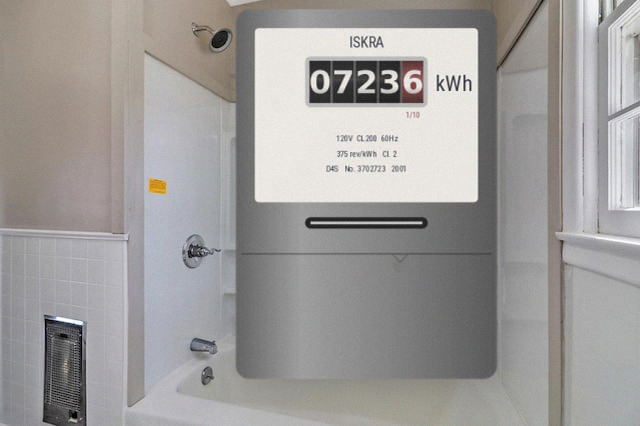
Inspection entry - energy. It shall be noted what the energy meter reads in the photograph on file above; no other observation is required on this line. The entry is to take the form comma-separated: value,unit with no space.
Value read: 723.6,kWh
